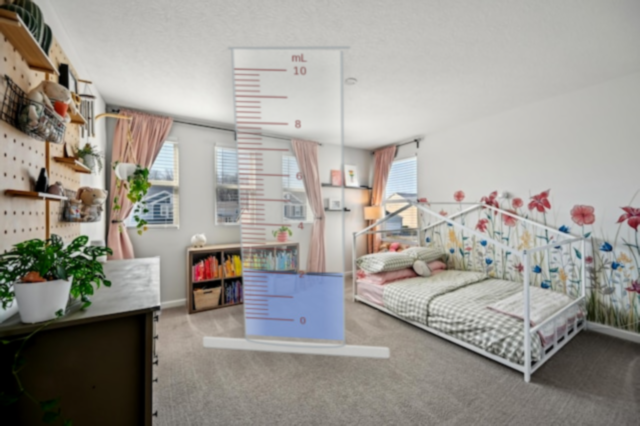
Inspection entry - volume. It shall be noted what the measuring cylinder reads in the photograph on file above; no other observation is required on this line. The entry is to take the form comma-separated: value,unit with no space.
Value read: 2,mL
